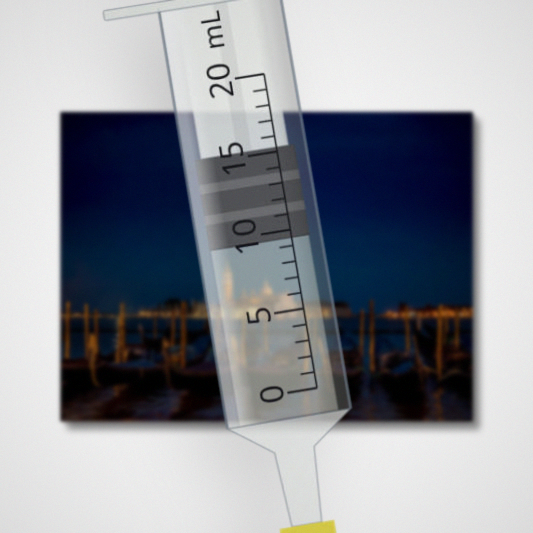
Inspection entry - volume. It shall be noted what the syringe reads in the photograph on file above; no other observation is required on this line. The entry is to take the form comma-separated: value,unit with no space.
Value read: 9.5,mL
